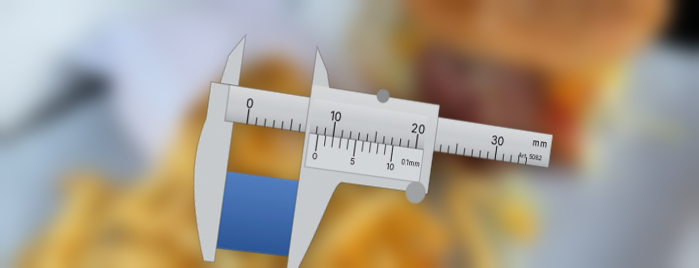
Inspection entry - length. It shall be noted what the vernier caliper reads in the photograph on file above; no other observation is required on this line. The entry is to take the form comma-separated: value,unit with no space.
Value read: 8.2,mm
